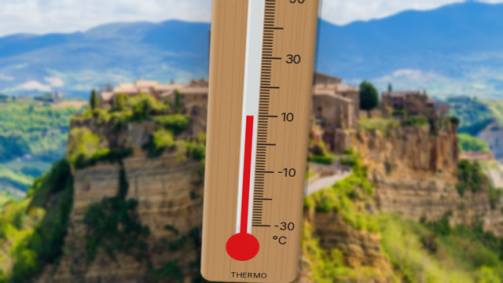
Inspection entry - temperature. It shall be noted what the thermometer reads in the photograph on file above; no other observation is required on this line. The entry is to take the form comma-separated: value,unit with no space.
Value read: 10,°C
